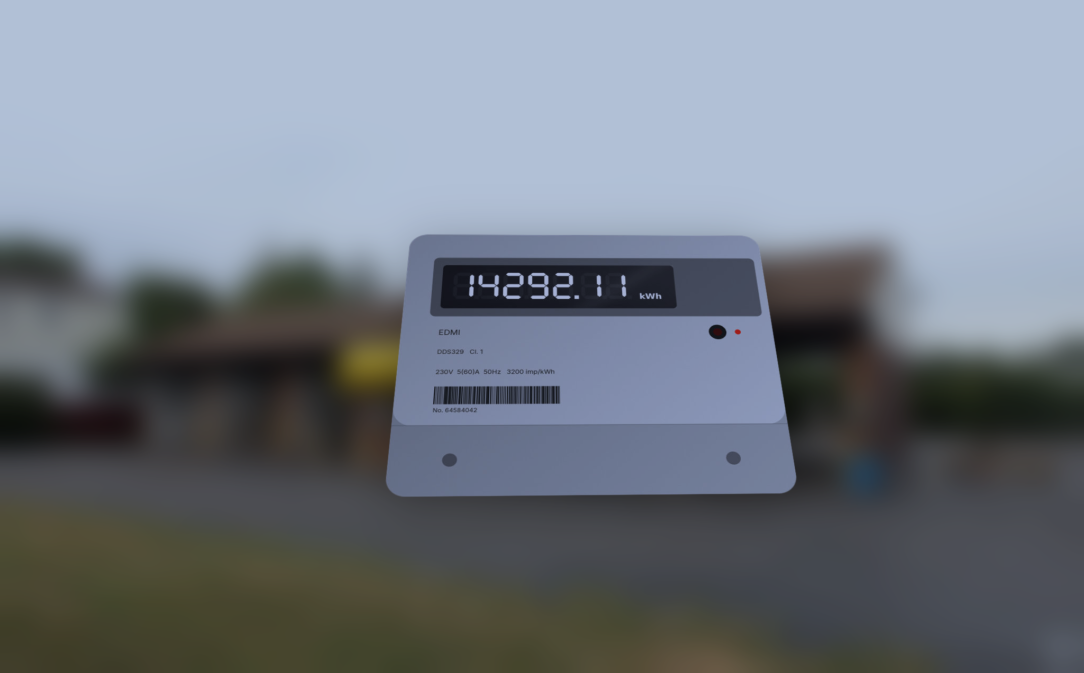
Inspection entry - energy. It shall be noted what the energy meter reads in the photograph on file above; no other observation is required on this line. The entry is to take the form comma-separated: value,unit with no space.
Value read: 14292.11,kWh
